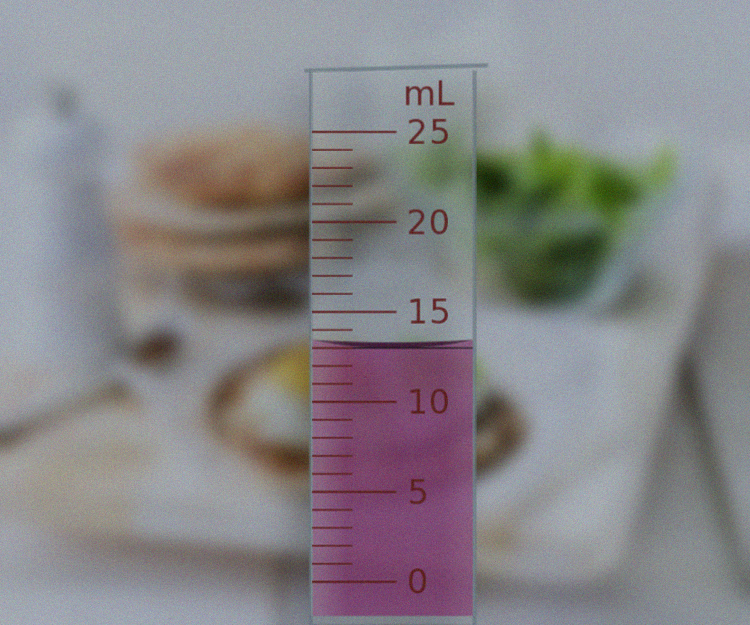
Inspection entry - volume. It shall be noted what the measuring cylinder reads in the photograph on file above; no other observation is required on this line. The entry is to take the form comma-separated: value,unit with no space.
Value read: 13,mL
